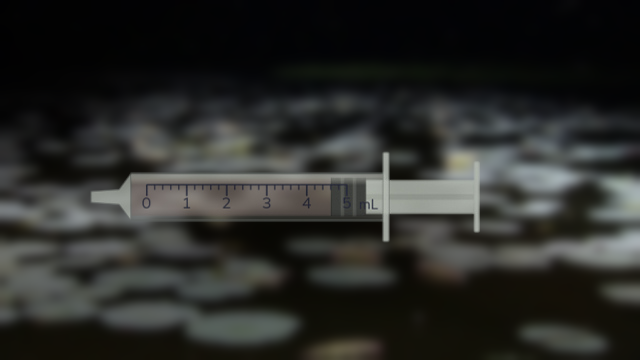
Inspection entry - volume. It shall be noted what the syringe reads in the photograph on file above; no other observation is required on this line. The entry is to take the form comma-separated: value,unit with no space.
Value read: 4.6,mL
